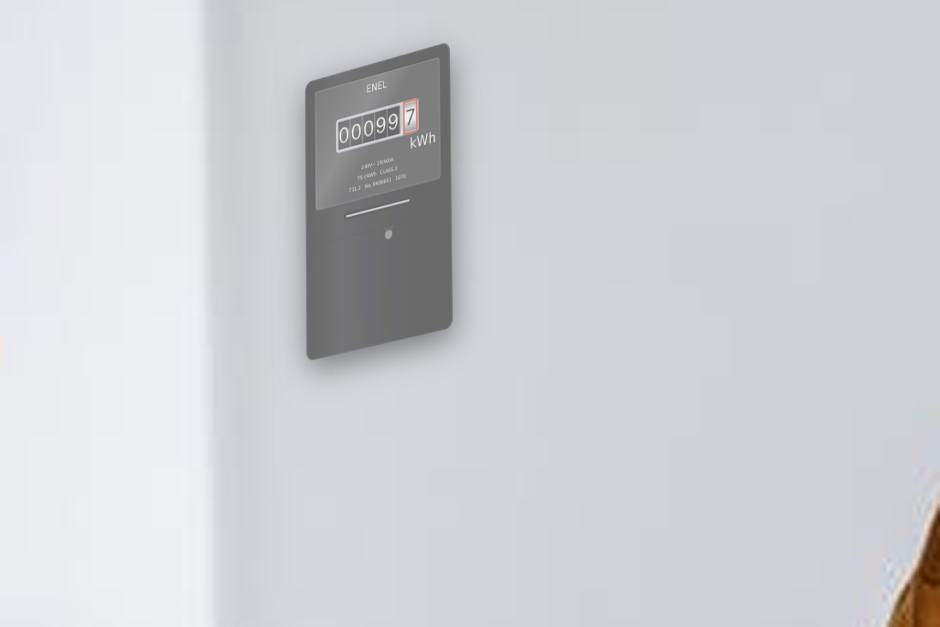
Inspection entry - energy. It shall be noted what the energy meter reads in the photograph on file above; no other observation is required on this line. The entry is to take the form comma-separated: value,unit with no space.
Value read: 99.7,kWh
